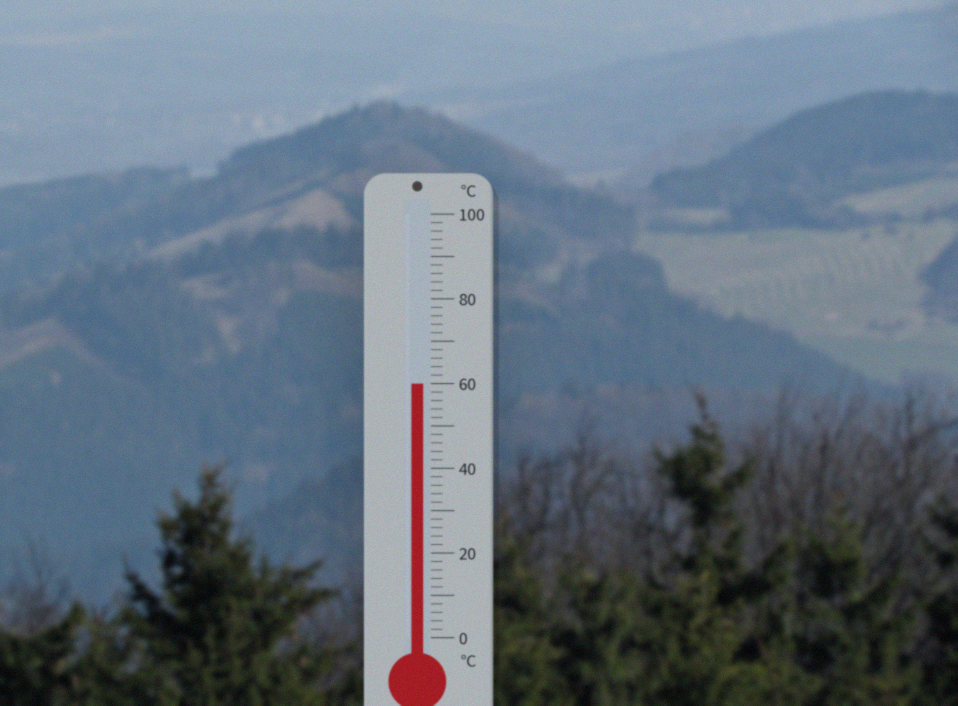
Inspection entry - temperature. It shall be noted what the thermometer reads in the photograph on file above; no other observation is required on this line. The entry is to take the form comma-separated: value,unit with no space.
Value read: 60,°C
